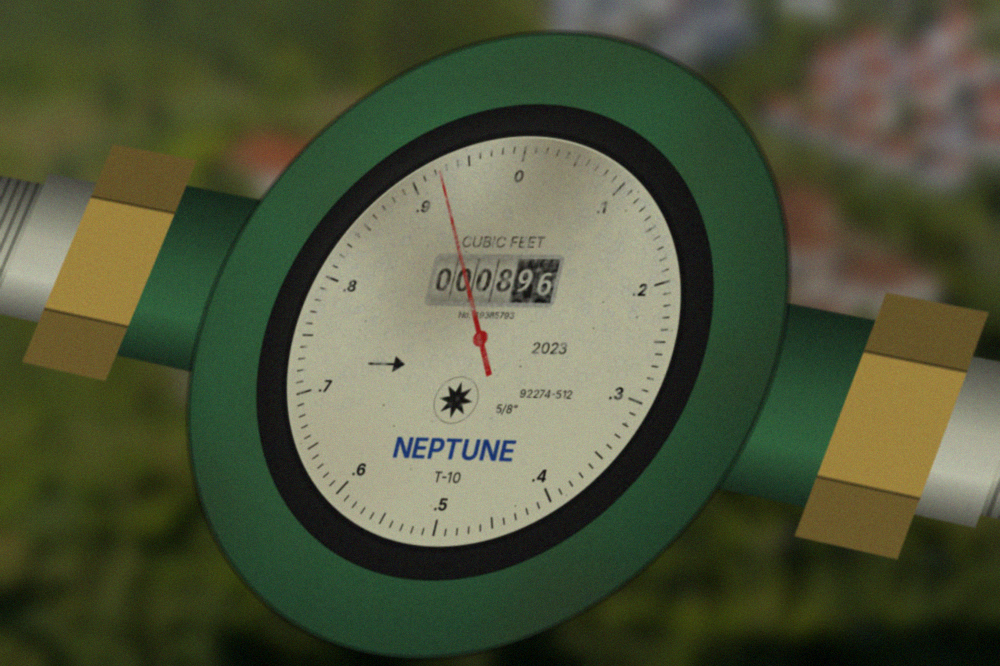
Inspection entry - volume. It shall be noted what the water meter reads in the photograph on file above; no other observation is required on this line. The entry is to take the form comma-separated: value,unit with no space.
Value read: 895.92,ft³
